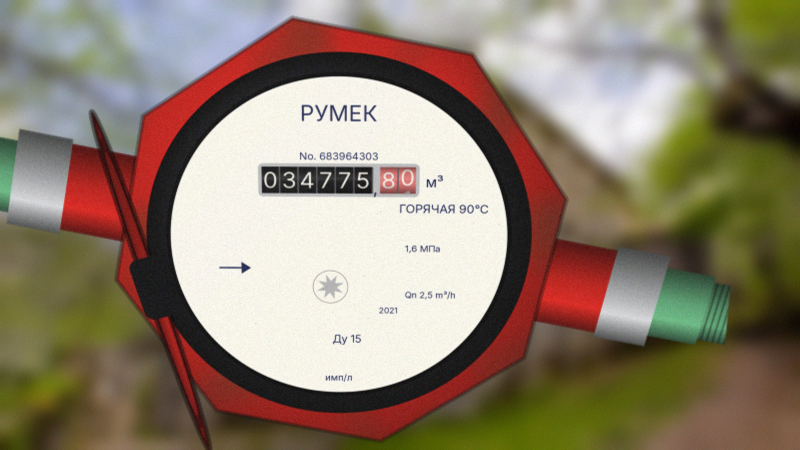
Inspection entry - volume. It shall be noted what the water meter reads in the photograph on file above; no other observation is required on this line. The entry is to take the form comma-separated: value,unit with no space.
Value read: 34775.80,m³
